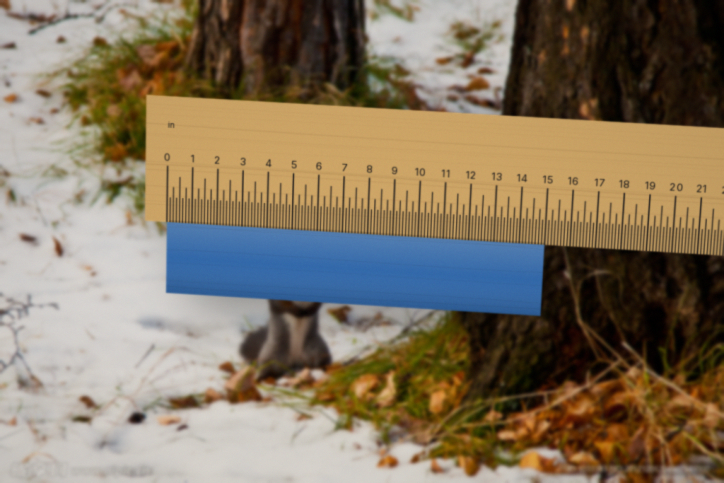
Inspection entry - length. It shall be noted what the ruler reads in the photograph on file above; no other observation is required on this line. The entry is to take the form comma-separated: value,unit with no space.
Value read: 15,in
